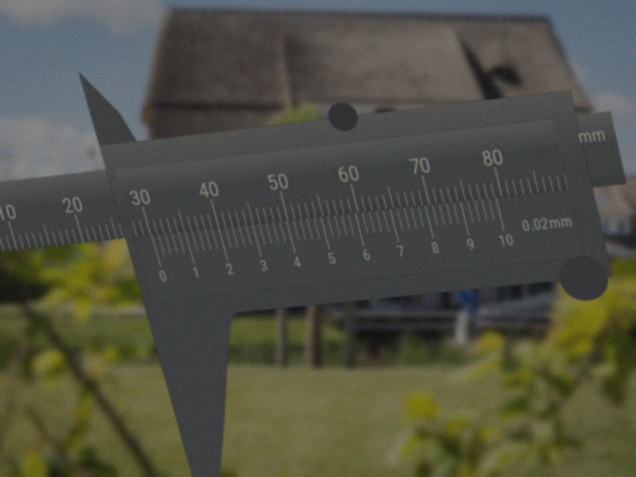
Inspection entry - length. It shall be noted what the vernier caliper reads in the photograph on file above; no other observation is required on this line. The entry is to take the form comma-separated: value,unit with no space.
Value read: 30.2,mm
